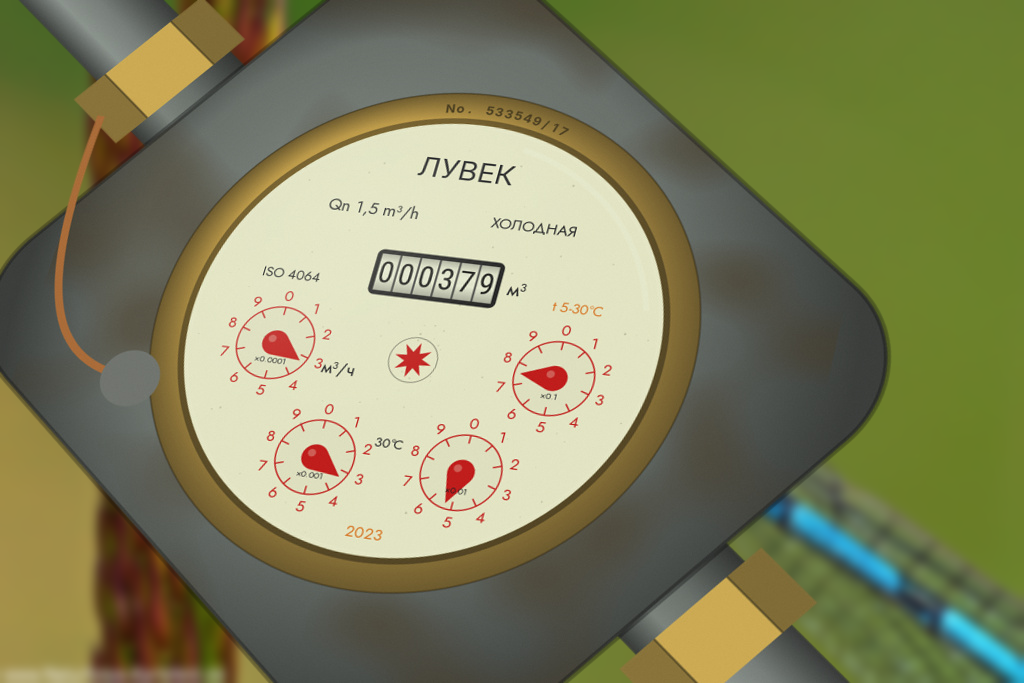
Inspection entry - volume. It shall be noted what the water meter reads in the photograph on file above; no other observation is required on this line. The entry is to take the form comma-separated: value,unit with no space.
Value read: 379.7533,m³
